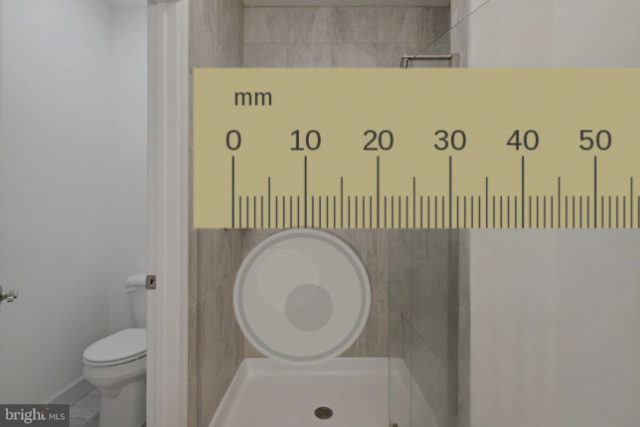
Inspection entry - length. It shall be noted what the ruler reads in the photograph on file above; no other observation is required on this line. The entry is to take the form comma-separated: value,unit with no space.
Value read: 19,mm
